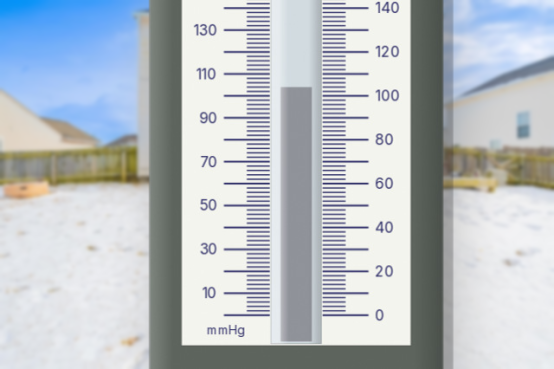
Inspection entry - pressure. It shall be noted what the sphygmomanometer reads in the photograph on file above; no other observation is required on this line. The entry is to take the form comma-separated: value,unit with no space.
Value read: 104,mmHg
